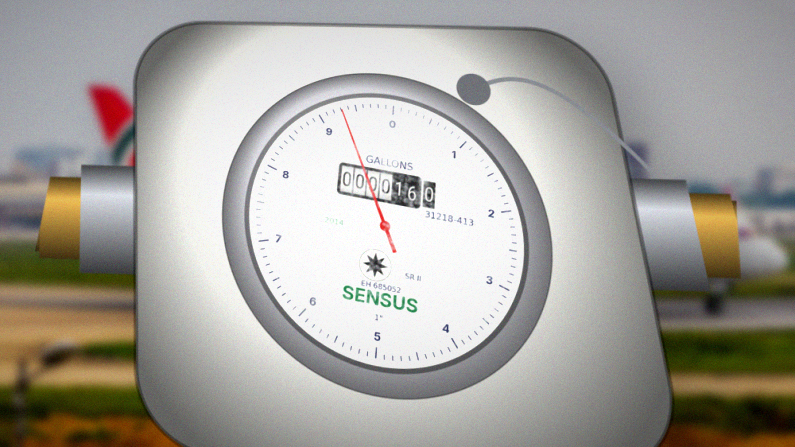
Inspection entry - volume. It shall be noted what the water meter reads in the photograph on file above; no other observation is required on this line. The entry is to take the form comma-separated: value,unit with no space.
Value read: 159.3,gal
